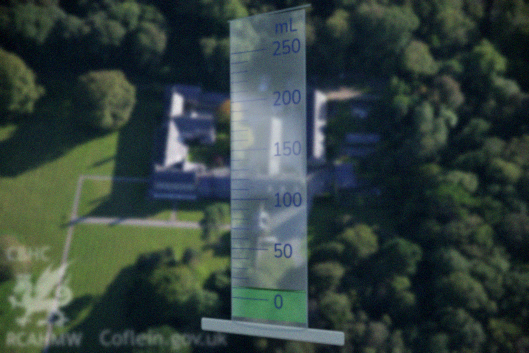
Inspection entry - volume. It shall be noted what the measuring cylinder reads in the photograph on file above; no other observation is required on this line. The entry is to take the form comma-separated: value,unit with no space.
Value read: 10,mL
